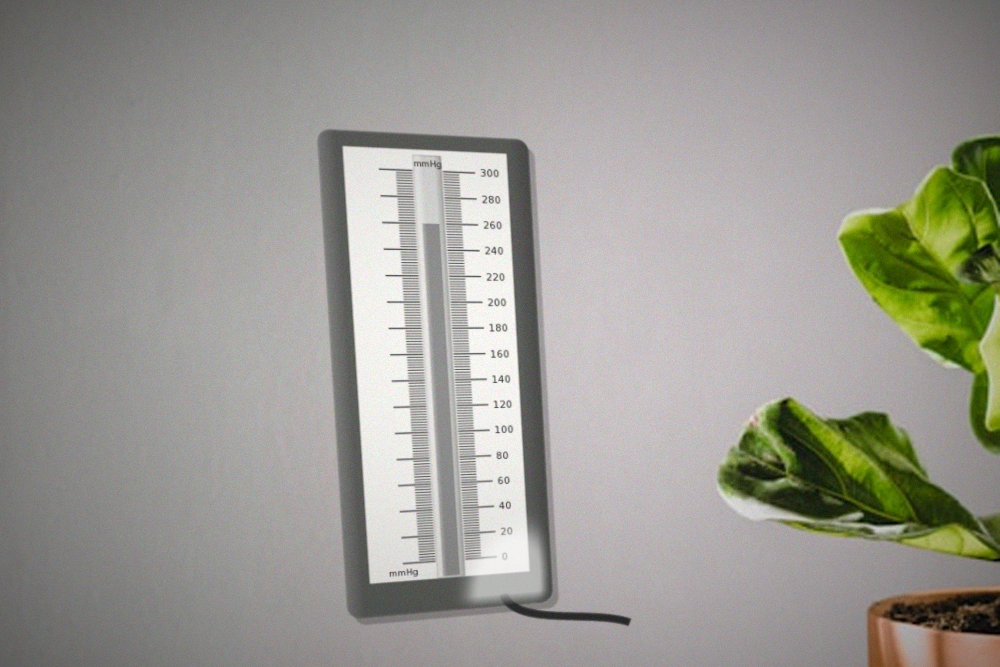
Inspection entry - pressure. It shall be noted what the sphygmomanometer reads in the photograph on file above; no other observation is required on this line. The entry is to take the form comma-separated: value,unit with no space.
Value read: 260,mmHg
